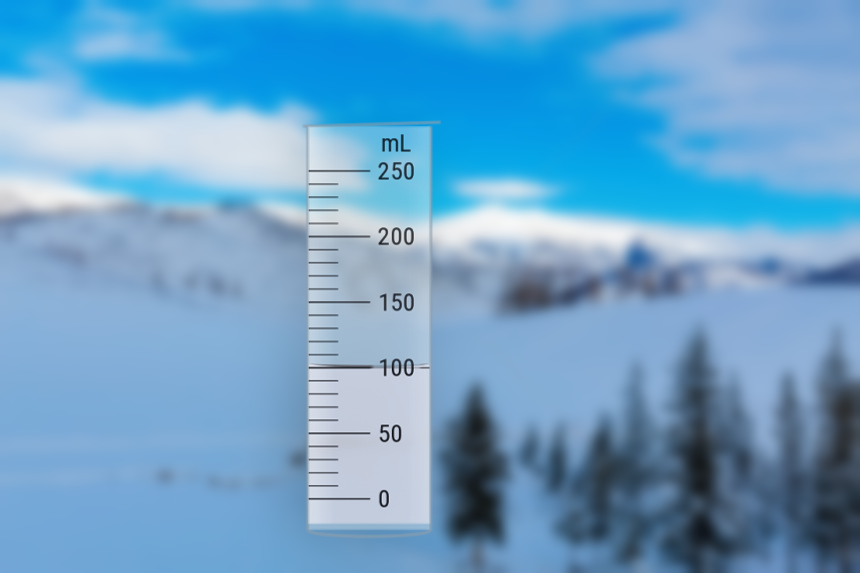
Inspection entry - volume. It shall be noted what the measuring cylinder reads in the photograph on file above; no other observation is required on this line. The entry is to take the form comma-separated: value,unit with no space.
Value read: 100,mL
